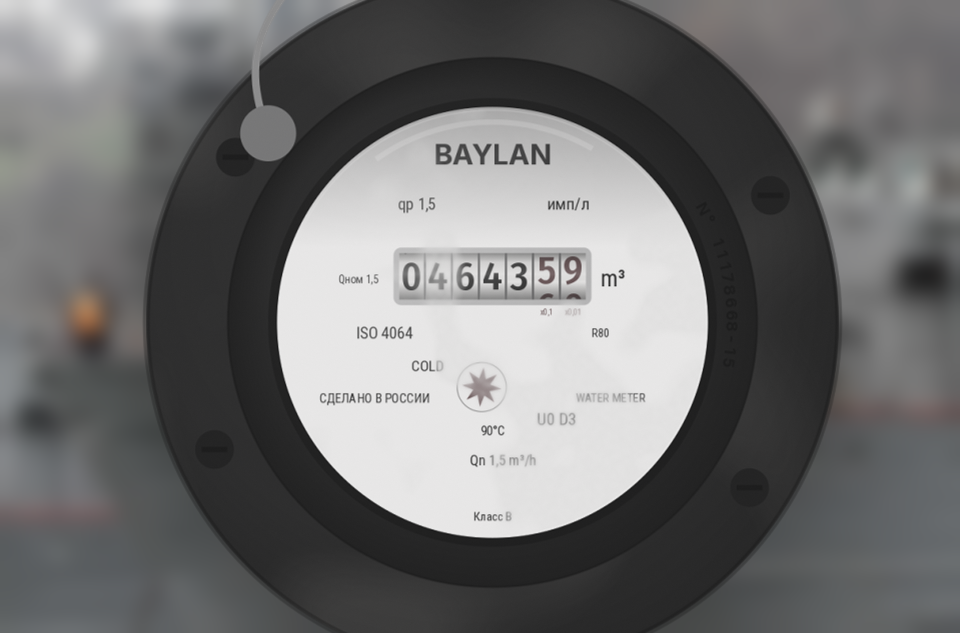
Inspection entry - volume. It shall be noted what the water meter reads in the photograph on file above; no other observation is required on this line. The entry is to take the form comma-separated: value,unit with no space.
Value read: 4643.59,m³
